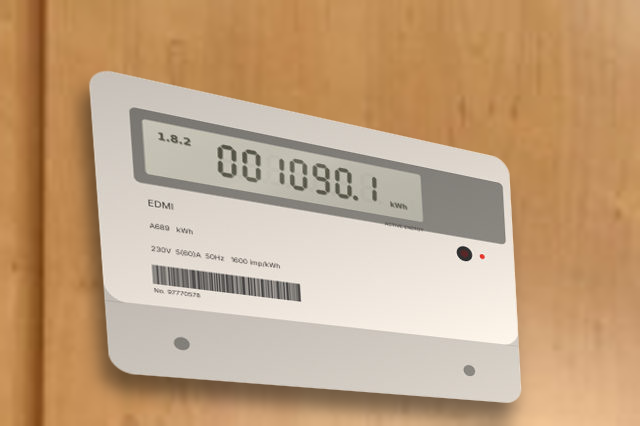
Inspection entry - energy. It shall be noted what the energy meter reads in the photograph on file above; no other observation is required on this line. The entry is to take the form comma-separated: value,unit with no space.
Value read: 1090.1,kWh
